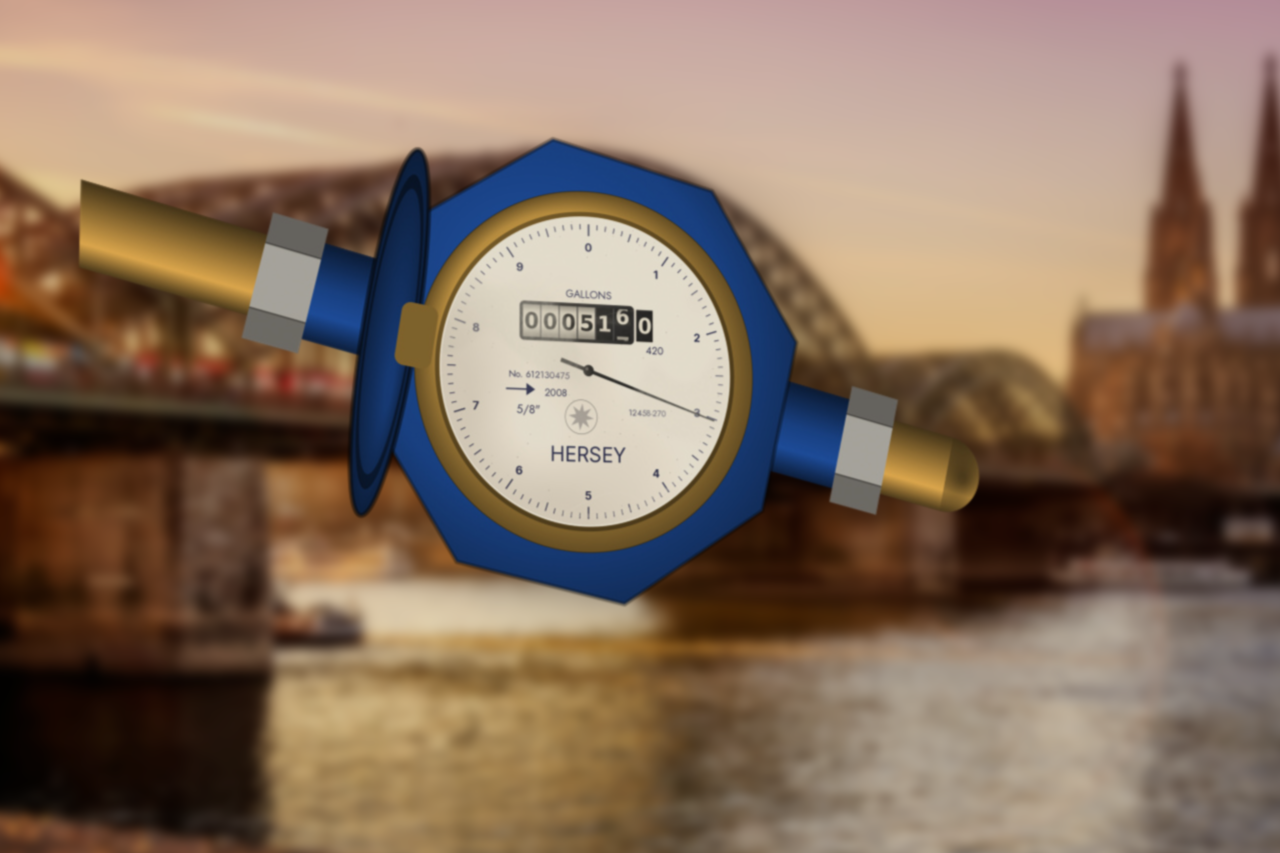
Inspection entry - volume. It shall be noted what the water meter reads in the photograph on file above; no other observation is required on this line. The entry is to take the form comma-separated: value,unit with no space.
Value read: 5163.0,gal
